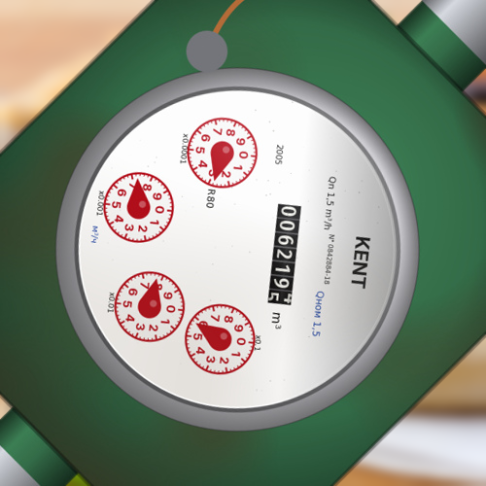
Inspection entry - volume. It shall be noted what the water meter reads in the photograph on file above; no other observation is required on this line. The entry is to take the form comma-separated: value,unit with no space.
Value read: 62194.5772,m³
